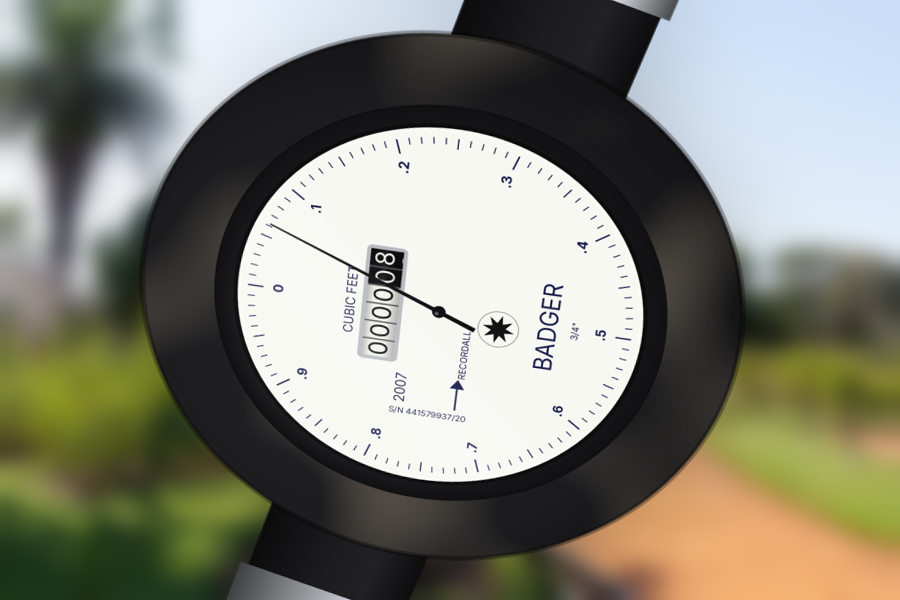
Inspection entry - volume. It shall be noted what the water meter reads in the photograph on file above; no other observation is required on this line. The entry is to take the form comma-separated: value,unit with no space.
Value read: 8.06,ft³
